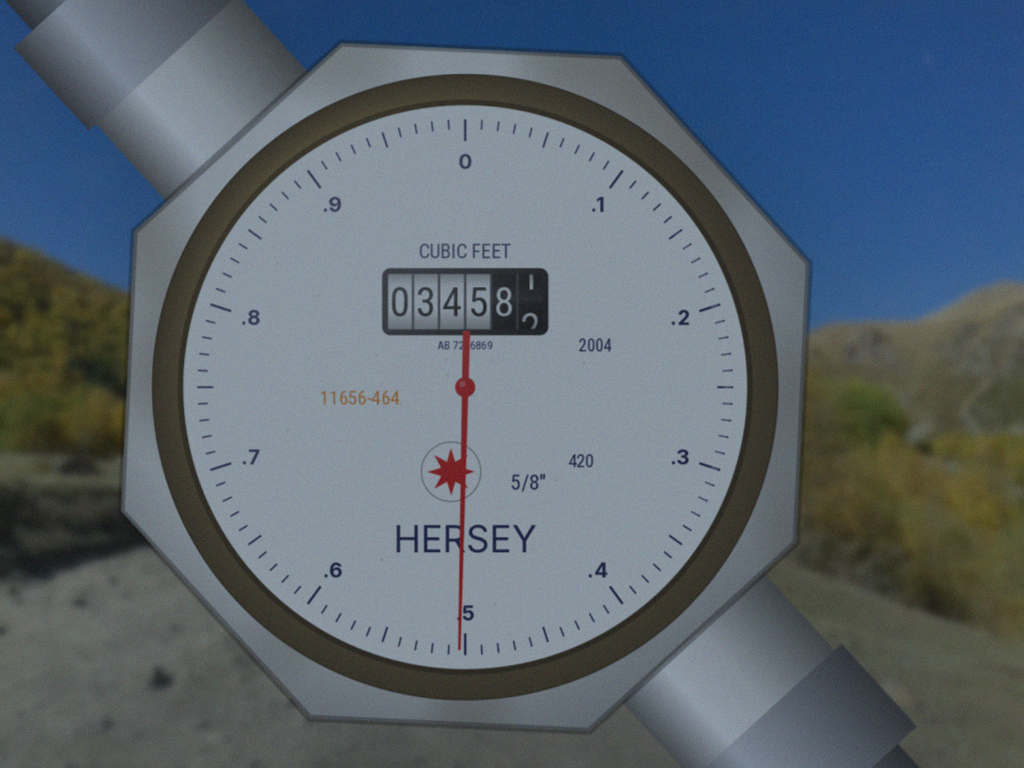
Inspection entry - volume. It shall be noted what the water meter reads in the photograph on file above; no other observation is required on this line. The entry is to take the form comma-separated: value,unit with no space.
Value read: 34581.50,ft³
